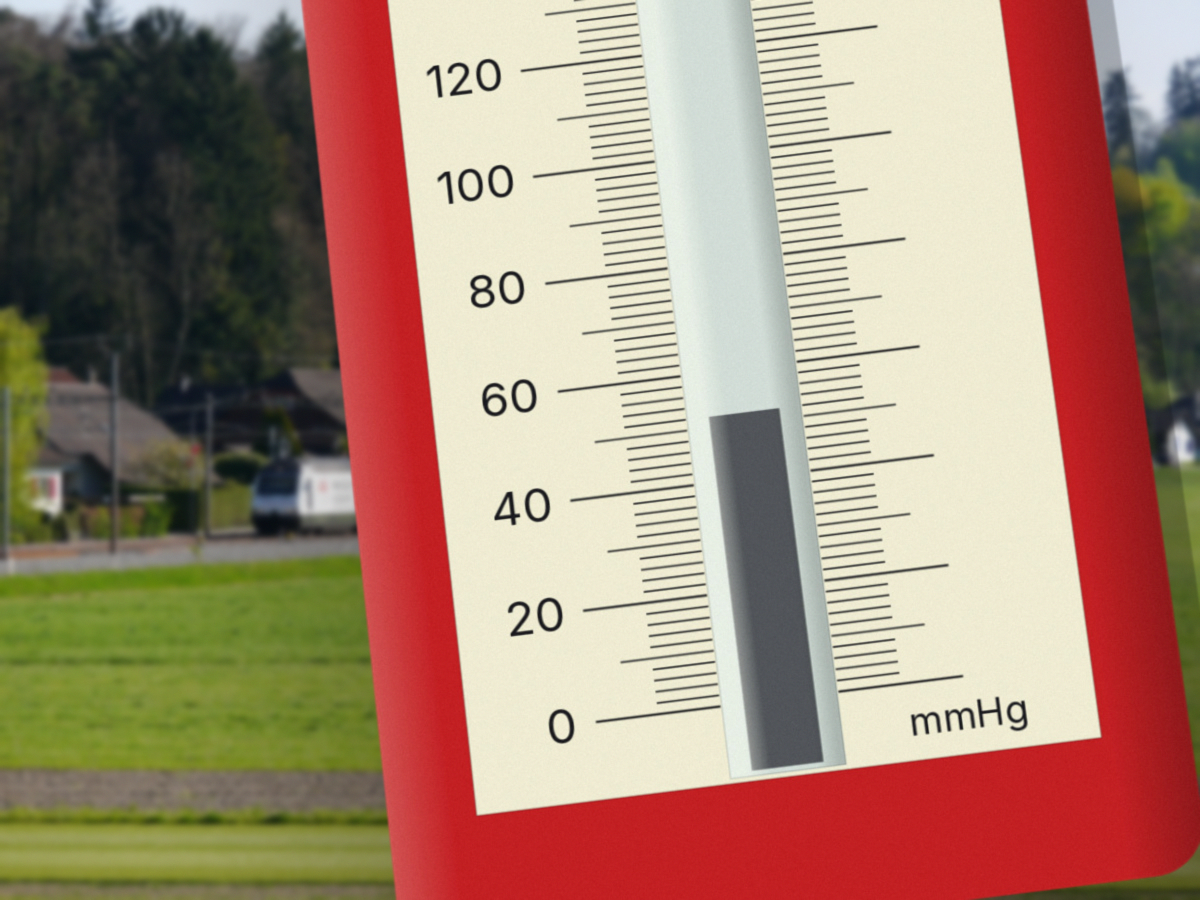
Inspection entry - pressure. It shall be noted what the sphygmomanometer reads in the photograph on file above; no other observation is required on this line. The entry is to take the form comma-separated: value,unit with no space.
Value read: 52,mmHg
